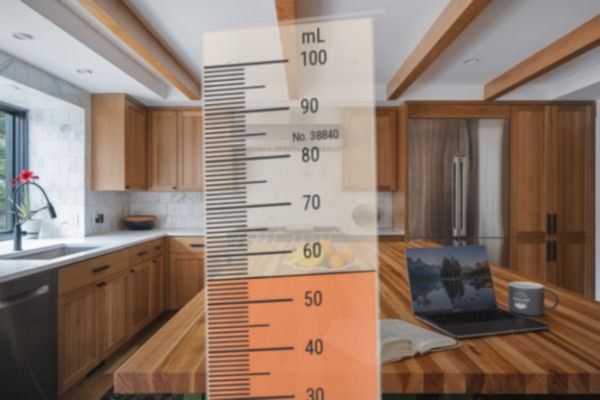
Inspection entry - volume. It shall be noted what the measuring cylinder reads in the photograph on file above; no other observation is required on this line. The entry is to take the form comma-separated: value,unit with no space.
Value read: 55,mL
